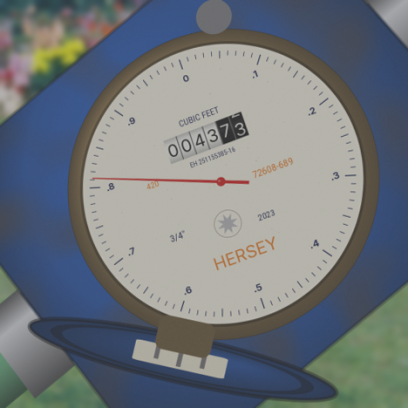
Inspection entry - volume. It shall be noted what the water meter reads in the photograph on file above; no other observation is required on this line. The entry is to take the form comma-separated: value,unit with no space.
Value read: 4372.81,ft³
